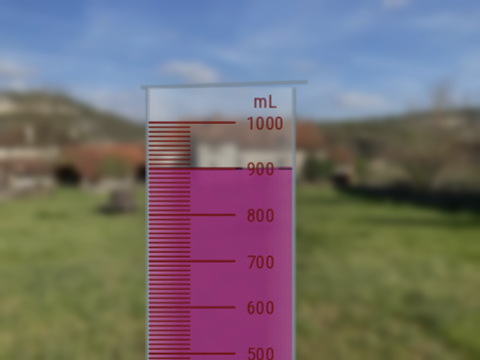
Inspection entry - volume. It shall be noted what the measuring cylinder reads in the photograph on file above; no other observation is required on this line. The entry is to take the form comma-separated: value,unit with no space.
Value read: 900,mL
